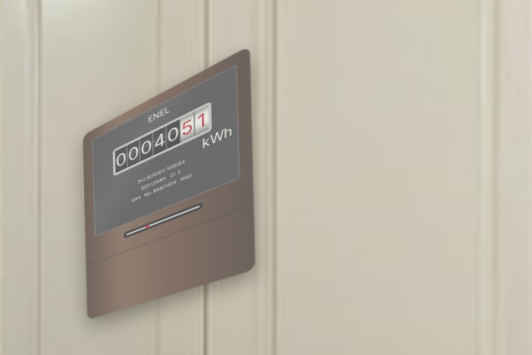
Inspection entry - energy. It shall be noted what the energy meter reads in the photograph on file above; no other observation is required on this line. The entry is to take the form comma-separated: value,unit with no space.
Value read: 40.51,kWh
